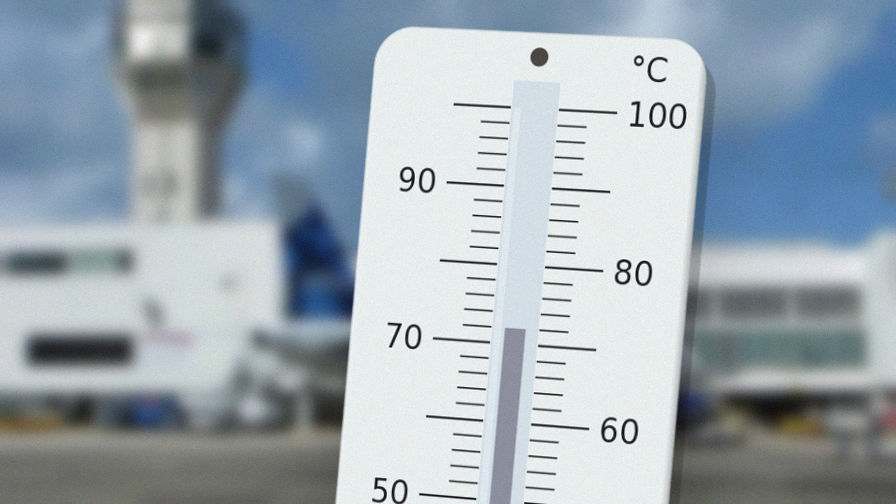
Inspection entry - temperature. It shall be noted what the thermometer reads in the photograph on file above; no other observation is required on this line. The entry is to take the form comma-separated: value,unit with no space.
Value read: 72,°C
